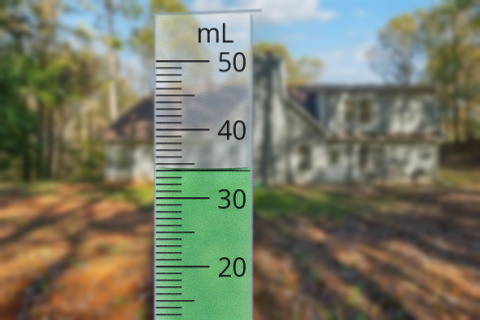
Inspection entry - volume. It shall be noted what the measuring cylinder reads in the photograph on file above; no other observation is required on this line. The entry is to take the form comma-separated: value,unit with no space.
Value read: 34,mL
